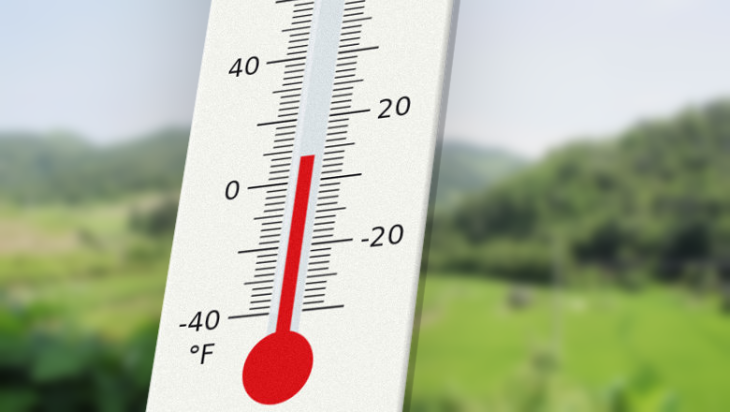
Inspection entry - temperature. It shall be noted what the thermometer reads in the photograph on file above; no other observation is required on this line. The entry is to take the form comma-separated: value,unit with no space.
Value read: 8,°F
